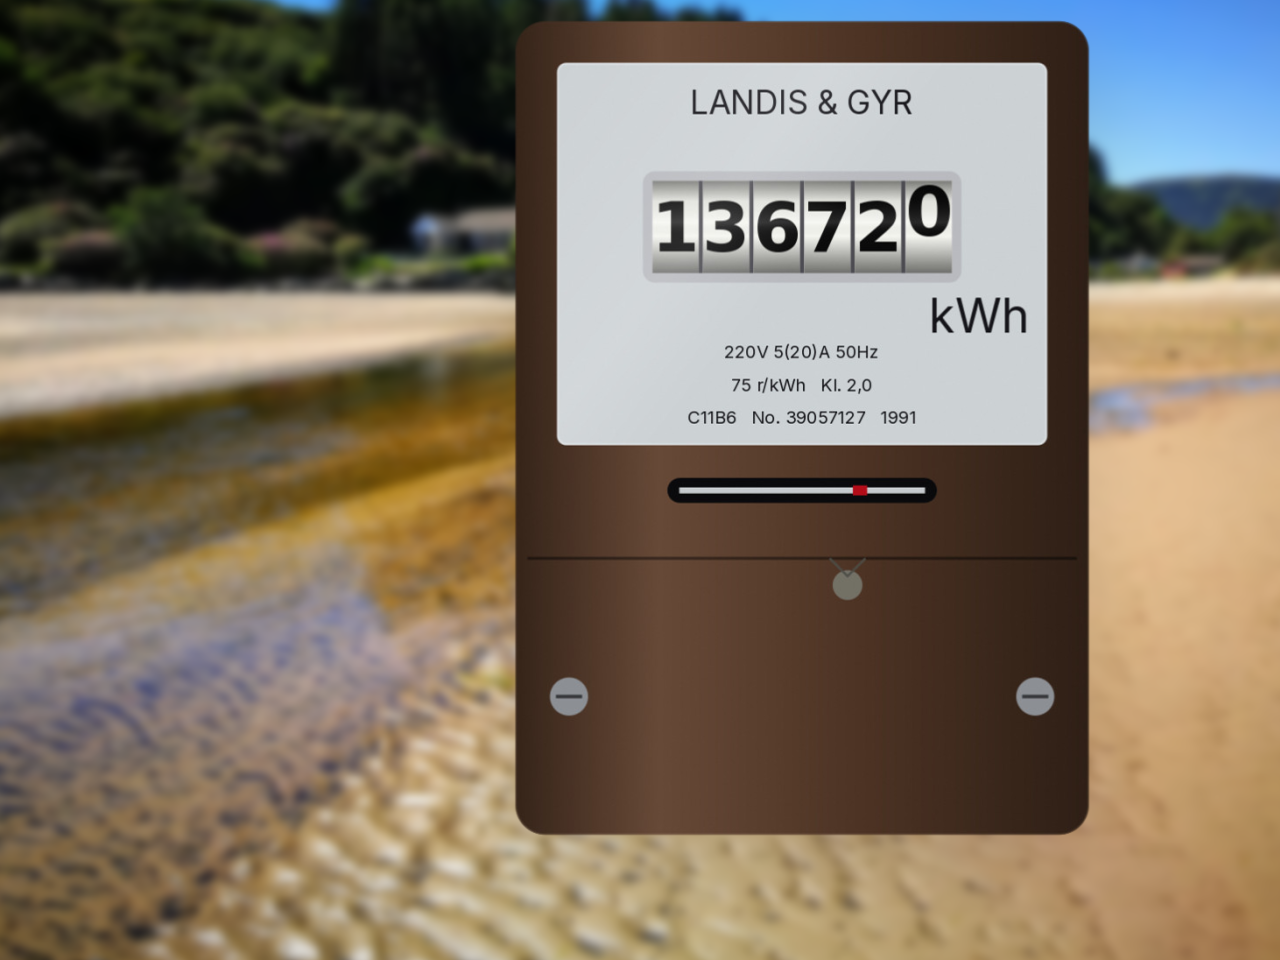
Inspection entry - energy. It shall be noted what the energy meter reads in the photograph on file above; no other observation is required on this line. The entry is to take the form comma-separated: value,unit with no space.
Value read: 136720,kWh
